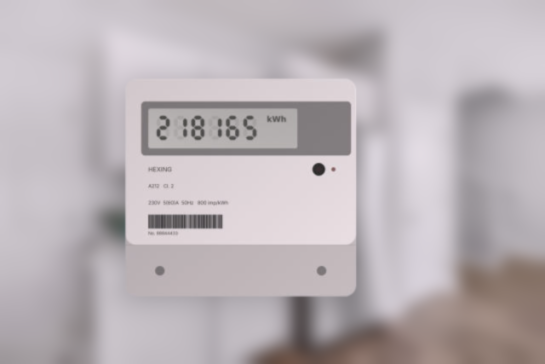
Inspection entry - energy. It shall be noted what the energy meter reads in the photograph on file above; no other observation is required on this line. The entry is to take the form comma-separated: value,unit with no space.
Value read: 218165,kWh
